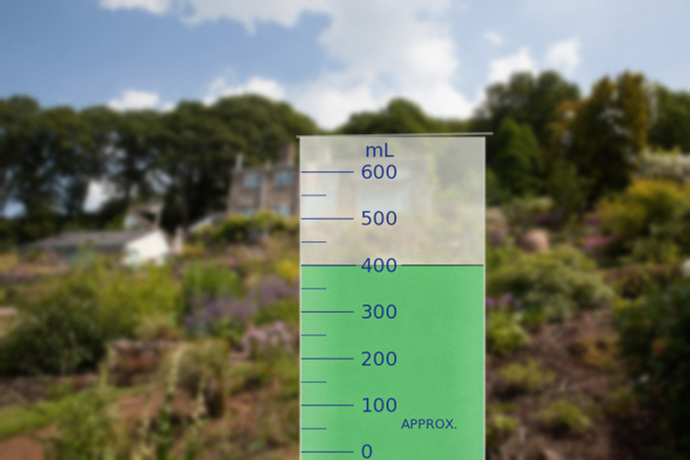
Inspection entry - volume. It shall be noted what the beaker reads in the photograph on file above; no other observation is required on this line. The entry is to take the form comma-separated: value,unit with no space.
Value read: 400,mL
